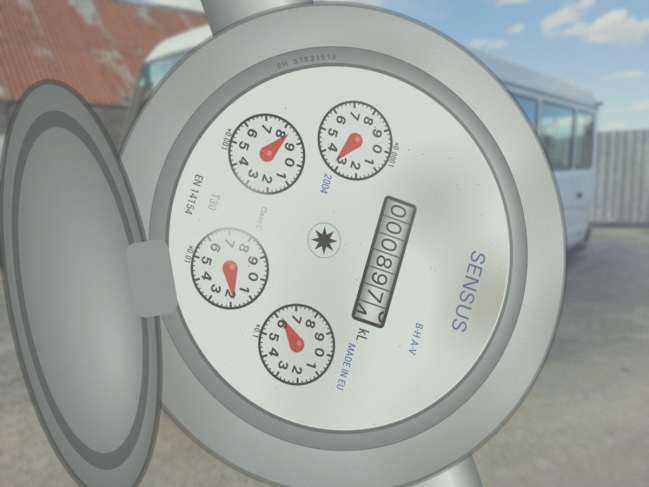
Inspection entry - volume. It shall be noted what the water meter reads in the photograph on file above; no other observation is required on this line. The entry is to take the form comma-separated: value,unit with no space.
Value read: 8973.6183,kL
